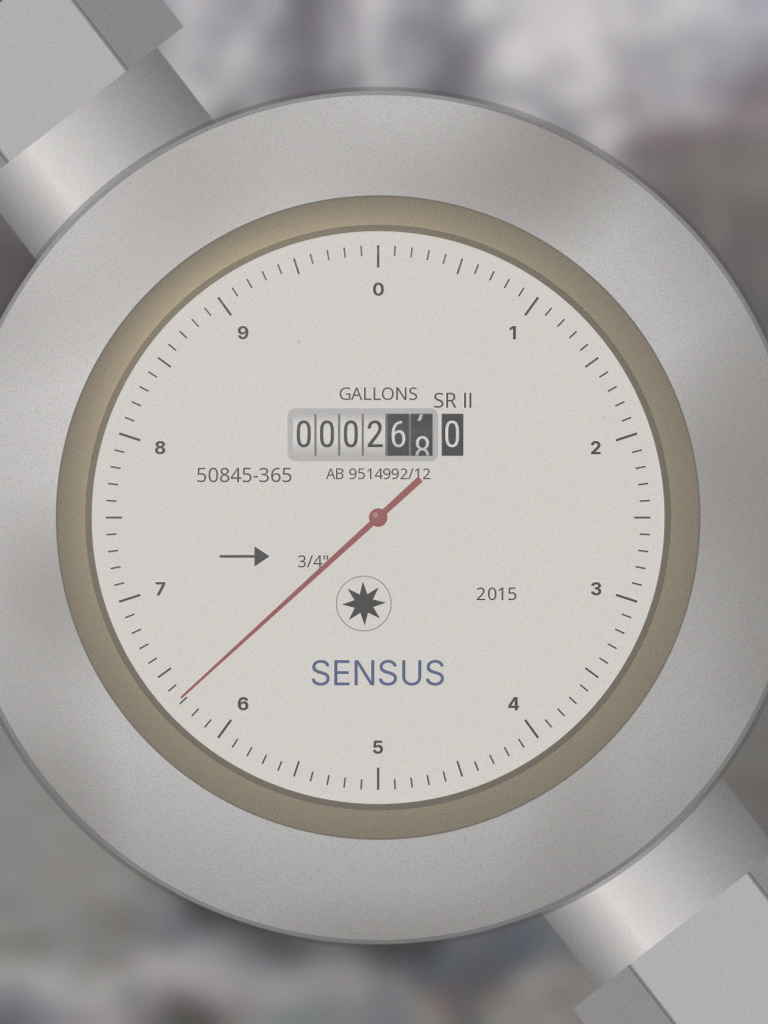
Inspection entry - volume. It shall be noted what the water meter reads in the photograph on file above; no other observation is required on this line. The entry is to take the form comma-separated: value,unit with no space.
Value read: 2676.3,gal
